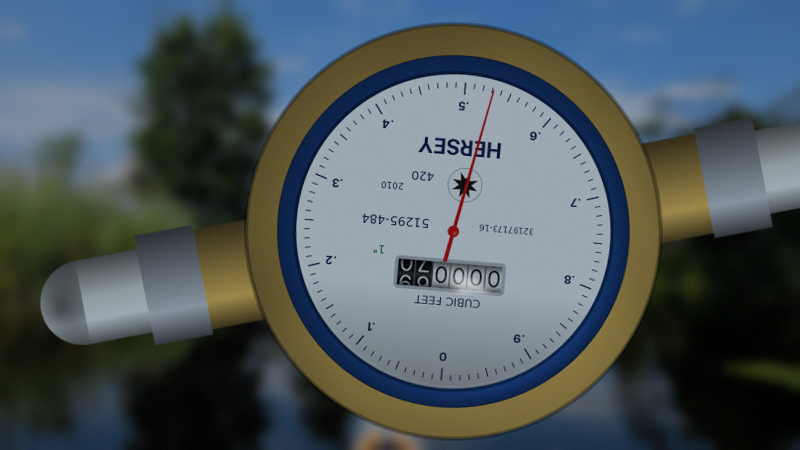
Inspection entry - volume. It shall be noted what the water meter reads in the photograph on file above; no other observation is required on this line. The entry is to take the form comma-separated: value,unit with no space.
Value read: 69.53,ft³
